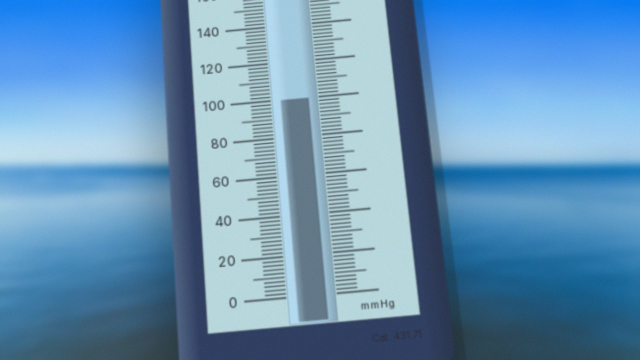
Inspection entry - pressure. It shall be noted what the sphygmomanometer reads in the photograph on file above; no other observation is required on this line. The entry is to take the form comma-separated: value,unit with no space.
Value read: 100,mmHg
